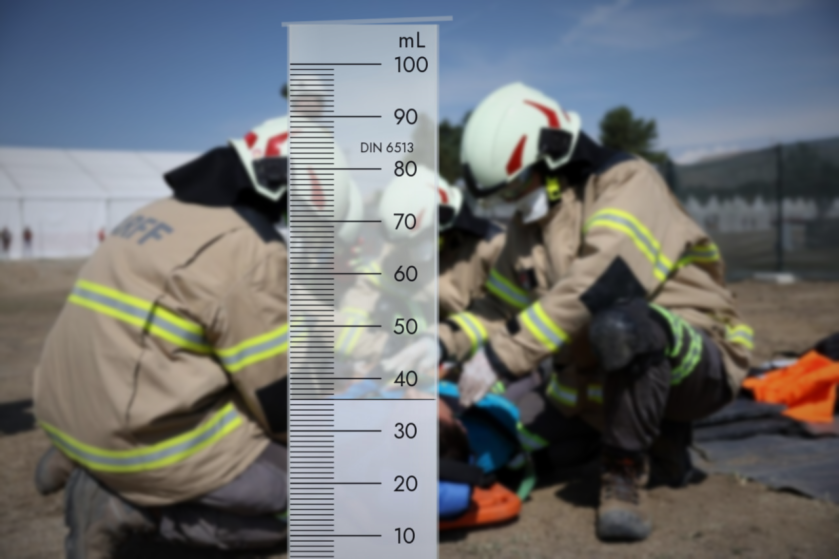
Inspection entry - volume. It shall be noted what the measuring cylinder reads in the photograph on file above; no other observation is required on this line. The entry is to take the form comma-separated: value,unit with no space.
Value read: 36,mL
